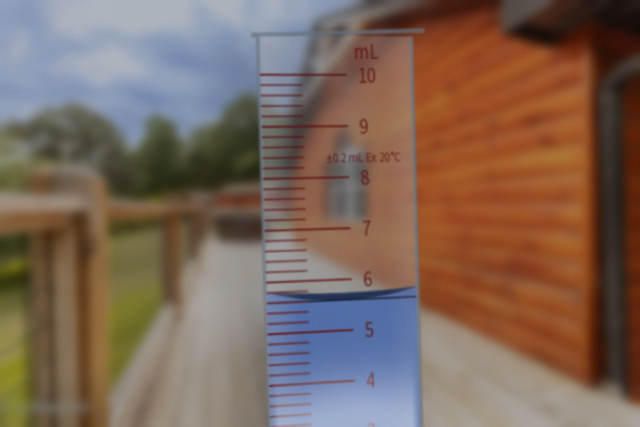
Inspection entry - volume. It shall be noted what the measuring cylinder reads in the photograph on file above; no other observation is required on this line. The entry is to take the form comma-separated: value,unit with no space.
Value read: 5.6,mL
